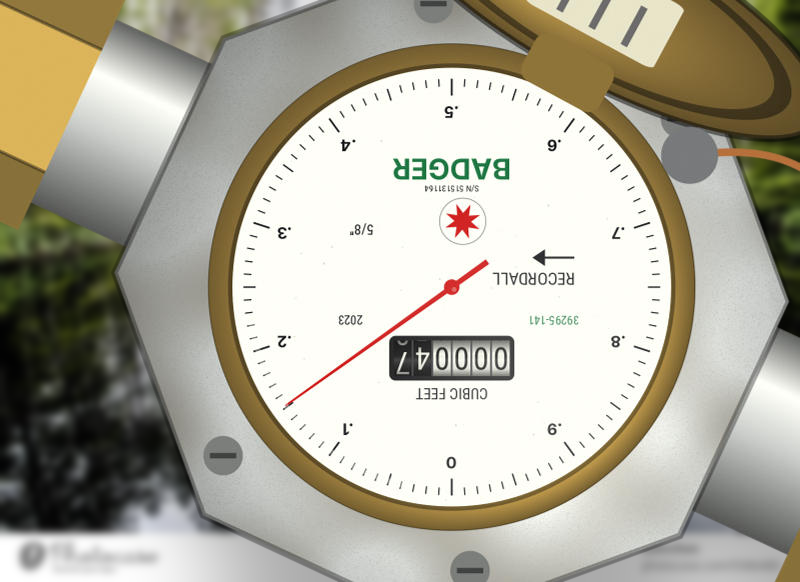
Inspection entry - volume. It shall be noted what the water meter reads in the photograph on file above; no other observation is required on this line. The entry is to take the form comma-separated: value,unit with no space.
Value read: 47.15,ft³
